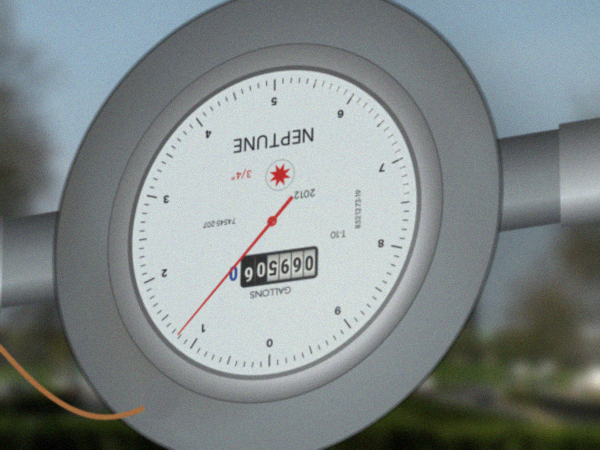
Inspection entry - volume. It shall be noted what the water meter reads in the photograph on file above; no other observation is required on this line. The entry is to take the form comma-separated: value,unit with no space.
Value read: 695061.2,gal
